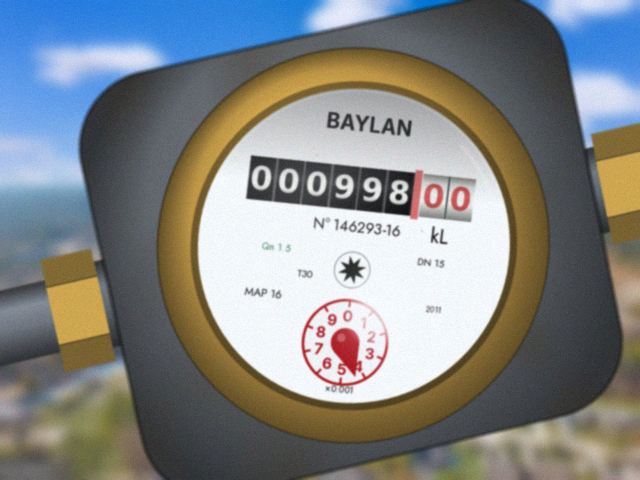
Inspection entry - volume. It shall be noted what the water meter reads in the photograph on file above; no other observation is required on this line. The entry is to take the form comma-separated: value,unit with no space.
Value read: 998.004,kL
